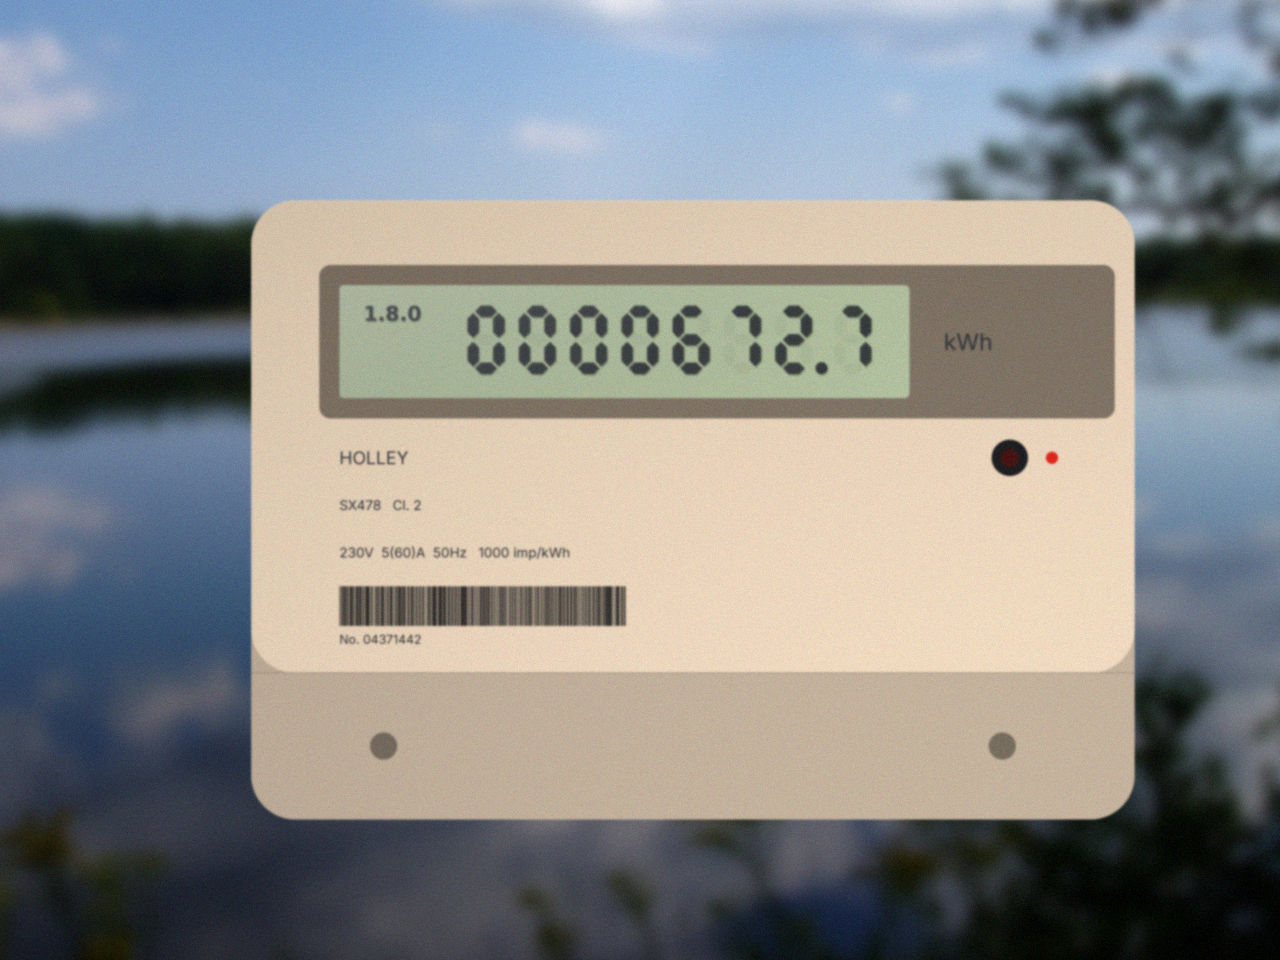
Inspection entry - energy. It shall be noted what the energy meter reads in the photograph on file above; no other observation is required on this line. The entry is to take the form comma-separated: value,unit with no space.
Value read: 672.7,kWh
